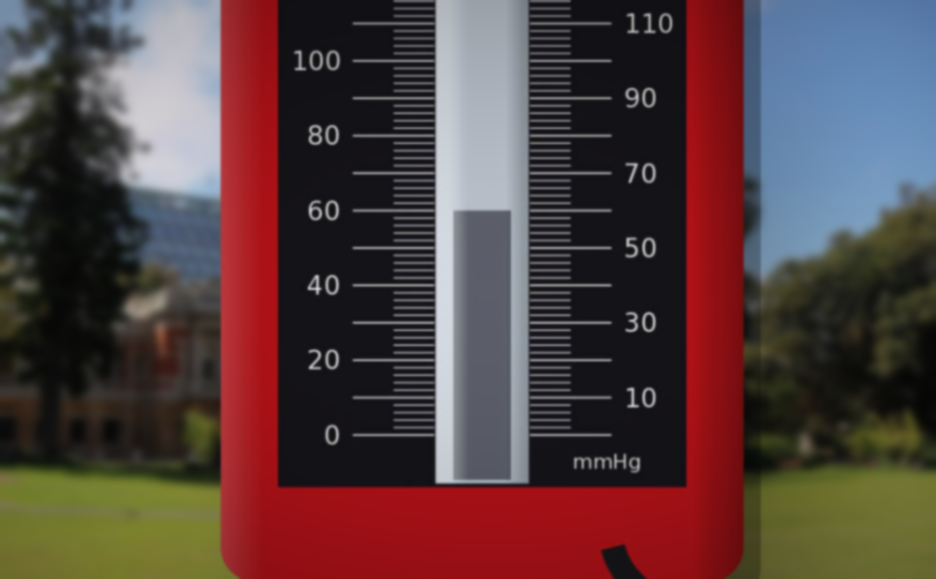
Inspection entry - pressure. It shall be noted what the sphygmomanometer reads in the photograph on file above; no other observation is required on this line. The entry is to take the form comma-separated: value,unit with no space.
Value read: 60,mmHg
